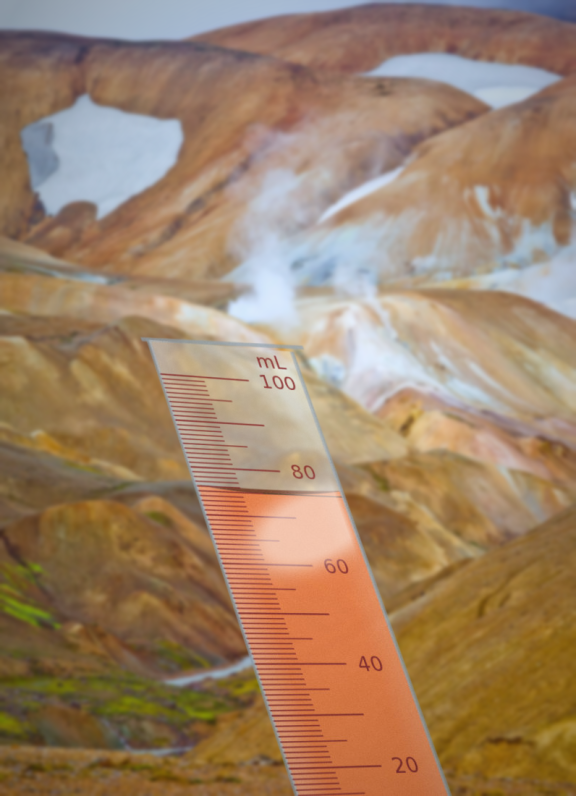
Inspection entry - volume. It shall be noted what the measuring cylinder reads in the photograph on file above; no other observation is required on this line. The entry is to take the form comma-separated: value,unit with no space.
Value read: 75,mL
